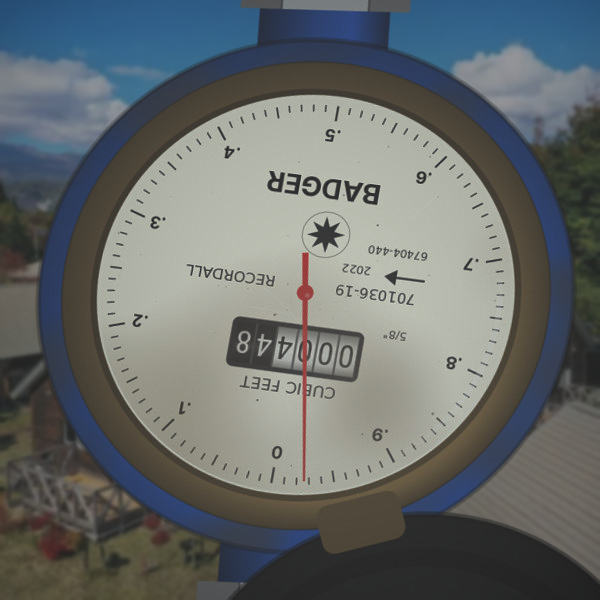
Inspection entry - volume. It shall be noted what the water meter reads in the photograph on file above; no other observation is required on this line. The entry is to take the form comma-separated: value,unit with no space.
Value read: 447.97,ft³
